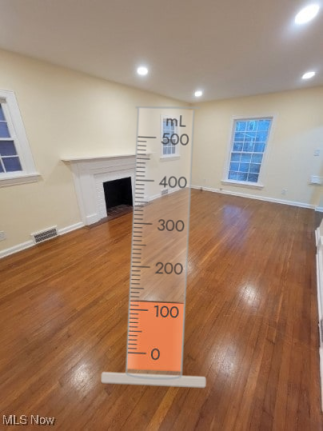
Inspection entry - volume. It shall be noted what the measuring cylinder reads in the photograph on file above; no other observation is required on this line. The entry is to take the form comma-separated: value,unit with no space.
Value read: 120,mL
